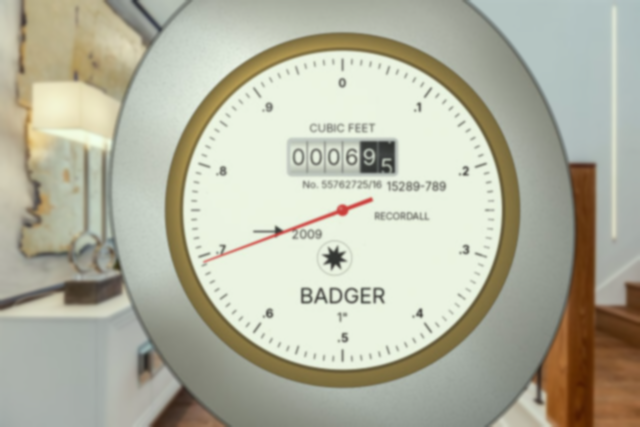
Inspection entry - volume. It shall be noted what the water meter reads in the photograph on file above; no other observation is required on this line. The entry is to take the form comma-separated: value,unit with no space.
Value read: 694.69,ft³
